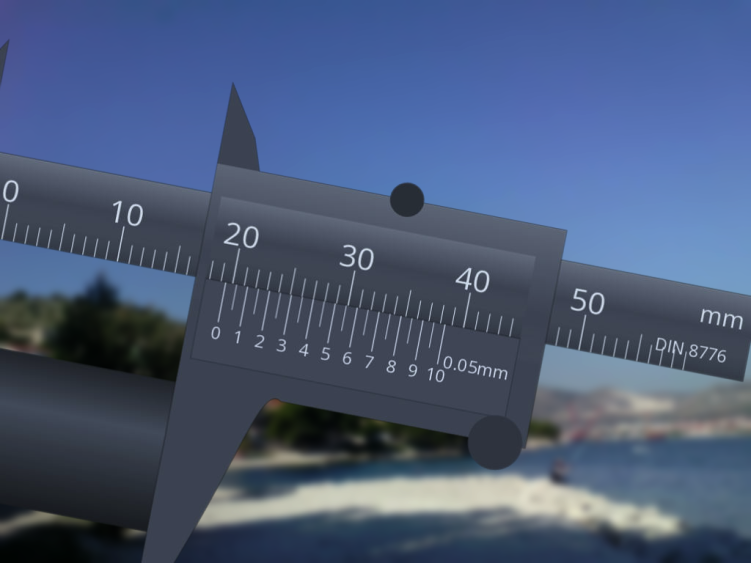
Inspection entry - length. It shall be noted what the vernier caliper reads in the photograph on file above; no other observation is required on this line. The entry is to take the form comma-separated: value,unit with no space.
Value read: 19.4,mm
